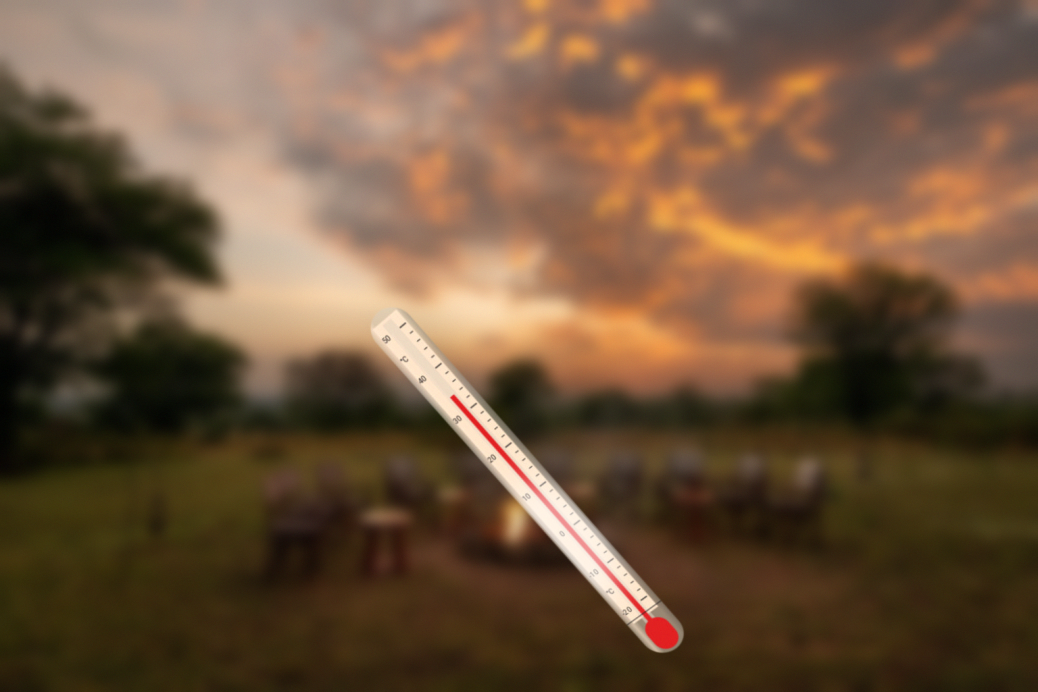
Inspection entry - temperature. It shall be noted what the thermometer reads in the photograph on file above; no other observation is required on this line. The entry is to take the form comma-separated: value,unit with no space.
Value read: 34,°C
